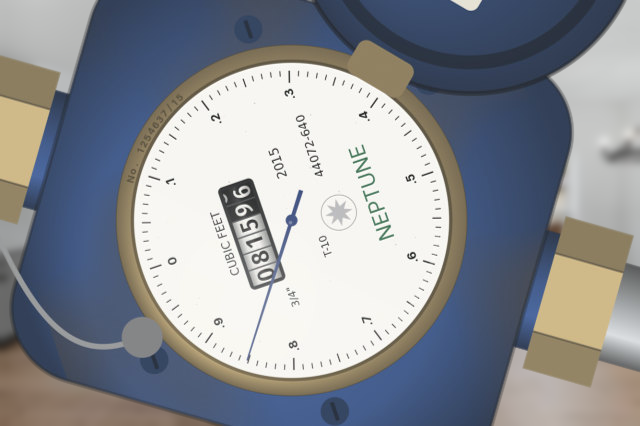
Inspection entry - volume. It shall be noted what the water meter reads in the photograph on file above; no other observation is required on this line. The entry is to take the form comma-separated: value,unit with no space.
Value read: 81595.85,ft³
